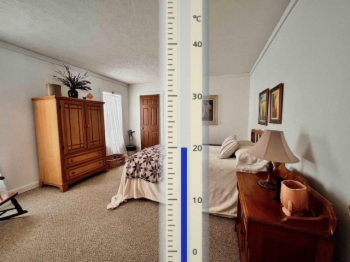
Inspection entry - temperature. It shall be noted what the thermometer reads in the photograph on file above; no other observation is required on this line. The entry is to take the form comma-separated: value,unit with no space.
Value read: 20,°C
